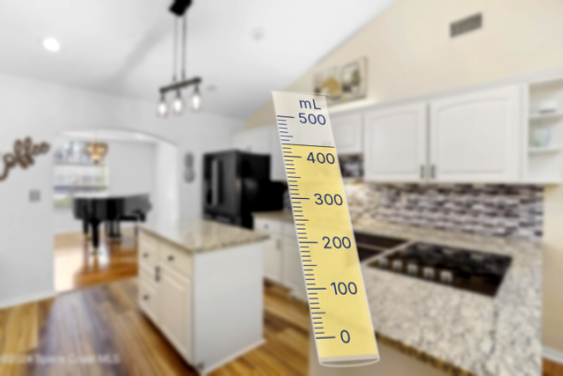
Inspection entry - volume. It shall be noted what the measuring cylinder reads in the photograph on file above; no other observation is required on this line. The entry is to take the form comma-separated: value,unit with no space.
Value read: 430,mL
